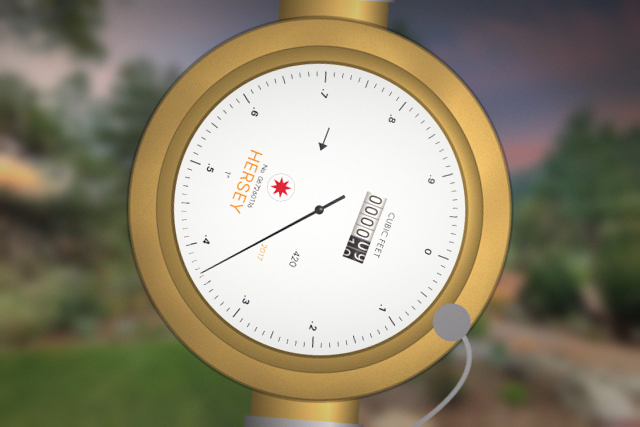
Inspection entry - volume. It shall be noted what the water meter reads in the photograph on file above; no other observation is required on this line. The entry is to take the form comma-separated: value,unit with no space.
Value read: 9.36,ft³
